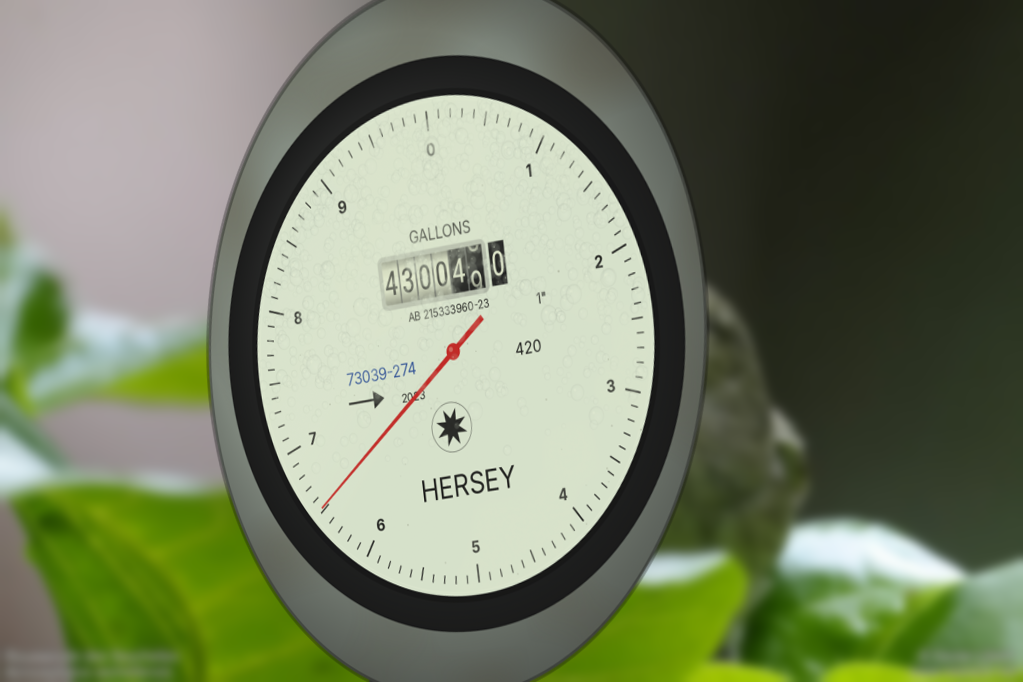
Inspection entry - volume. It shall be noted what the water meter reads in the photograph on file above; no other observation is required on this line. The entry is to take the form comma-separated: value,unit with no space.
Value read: 4300486.5,gal
